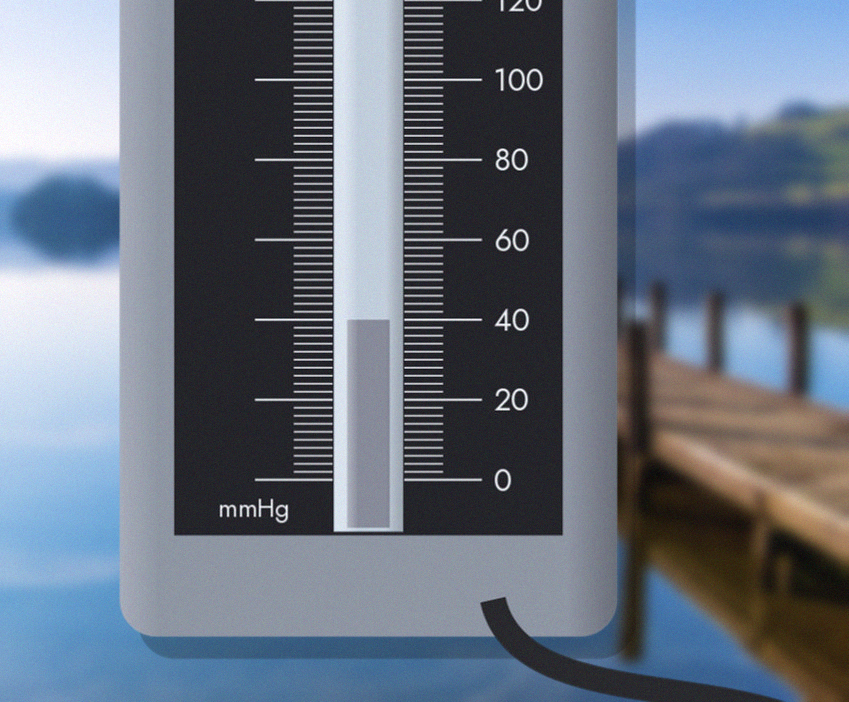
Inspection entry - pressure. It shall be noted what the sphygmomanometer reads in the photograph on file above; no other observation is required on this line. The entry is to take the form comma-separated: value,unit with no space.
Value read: 40,mmHg
